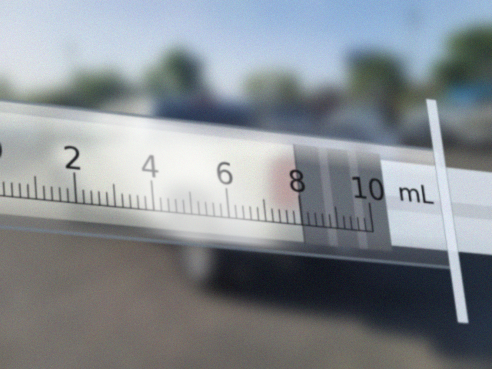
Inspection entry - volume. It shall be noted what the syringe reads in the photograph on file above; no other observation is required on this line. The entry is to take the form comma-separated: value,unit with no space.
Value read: 8,mL
